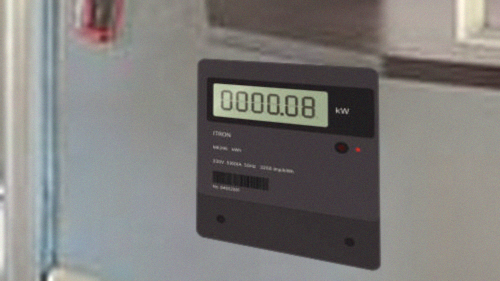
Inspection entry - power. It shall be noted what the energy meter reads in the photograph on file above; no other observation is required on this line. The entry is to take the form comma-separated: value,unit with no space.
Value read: 0.08,kW
